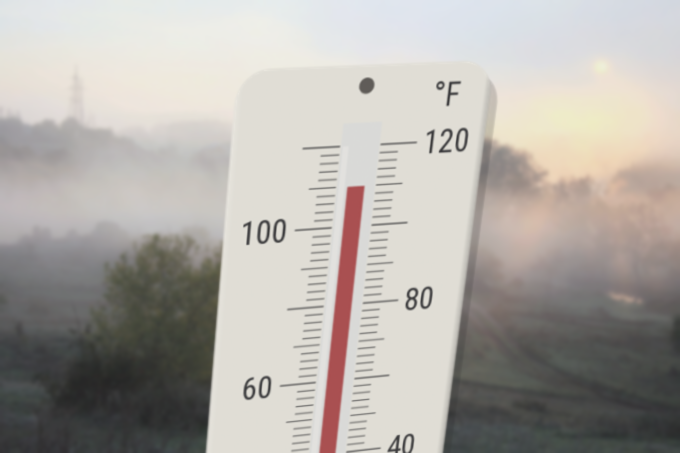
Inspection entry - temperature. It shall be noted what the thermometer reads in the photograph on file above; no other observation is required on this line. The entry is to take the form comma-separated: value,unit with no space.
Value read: 110,°F
